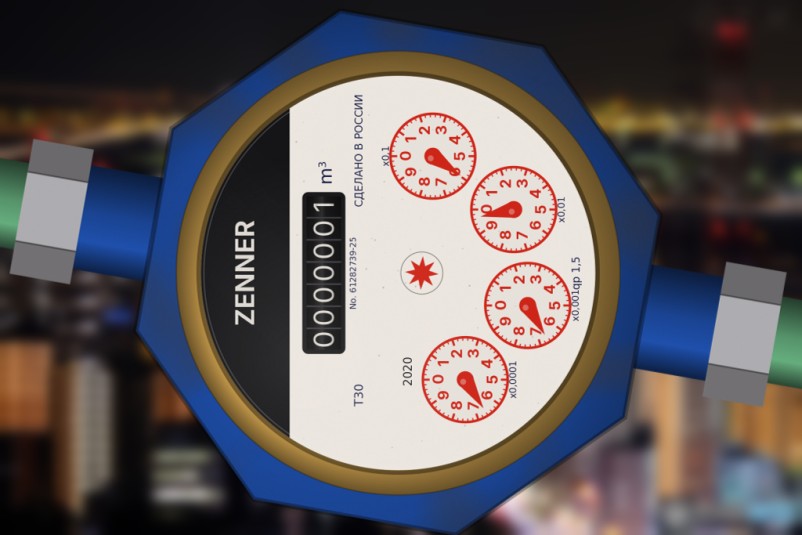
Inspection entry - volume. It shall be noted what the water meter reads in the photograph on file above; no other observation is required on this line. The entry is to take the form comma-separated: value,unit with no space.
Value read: 1.5966,m³
